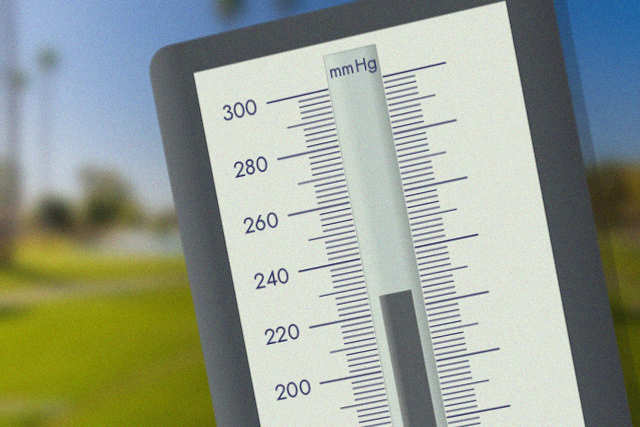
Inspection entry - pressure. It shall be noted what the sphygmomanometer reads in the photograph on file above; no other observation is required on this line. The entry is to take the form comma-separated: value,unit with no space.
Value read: 226,mmHg
